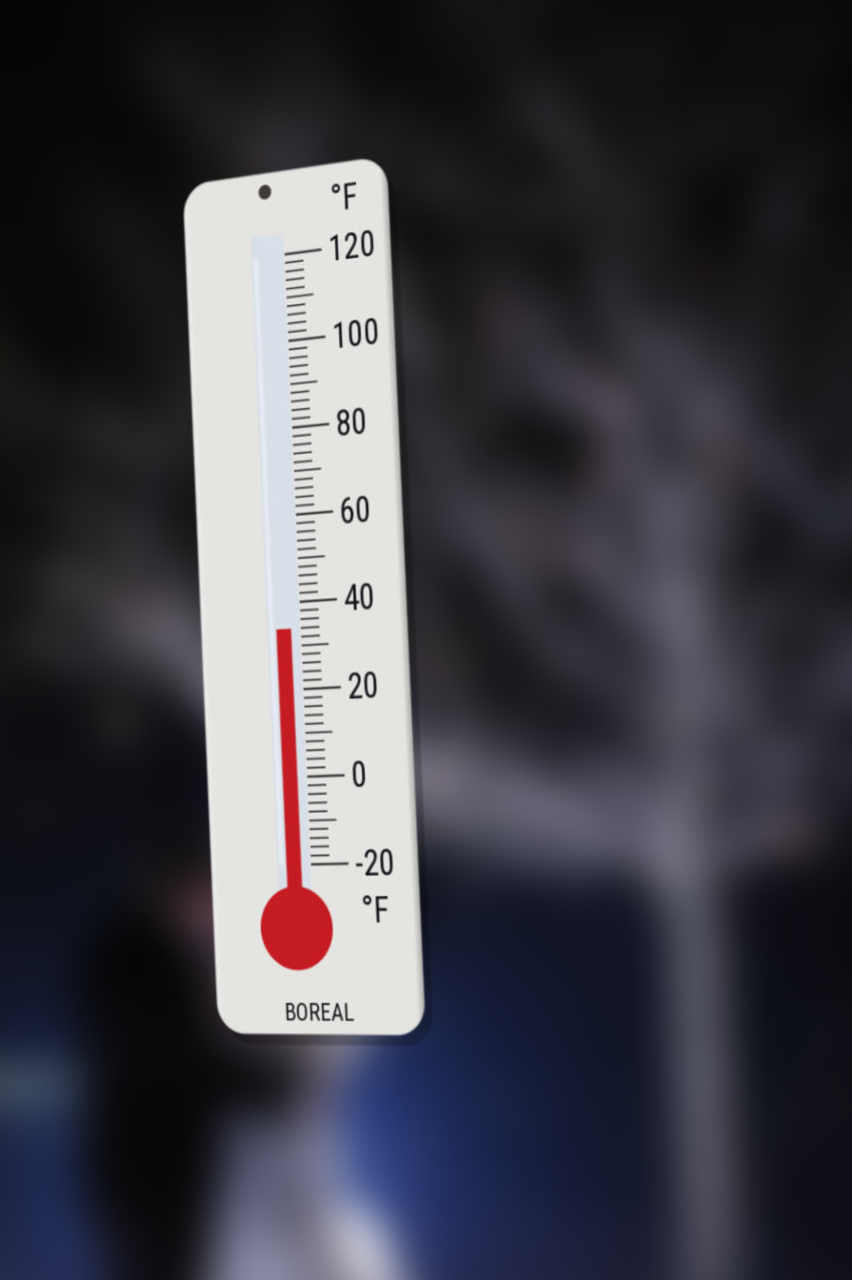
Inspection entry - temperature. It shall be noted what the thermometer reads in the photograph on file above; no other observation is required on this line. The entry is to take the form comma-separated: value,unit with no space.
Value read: 34,°F
